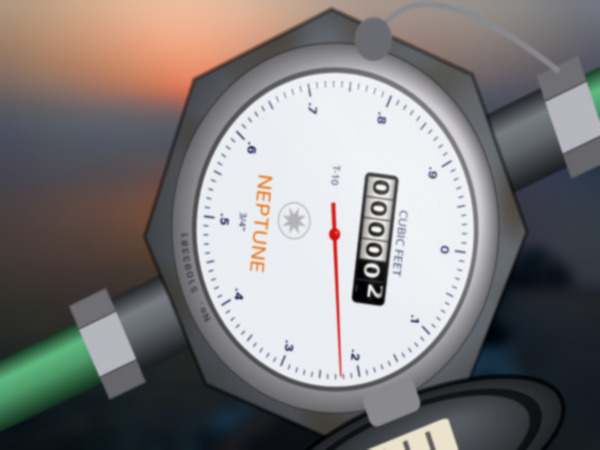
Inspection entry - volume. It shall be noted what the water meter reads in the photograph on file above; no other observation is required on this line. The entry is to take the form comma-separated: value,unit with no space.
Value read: 2.22,ft³
